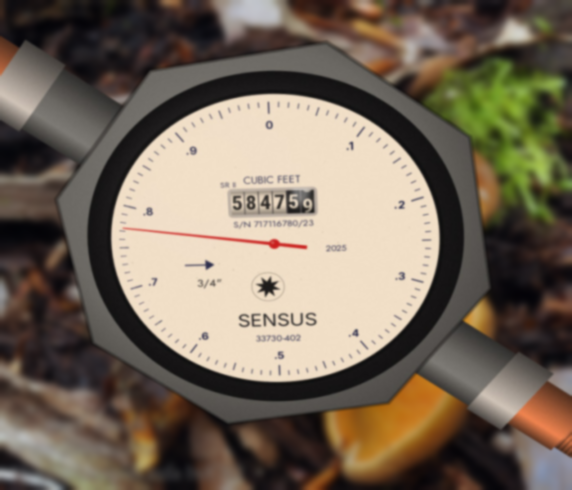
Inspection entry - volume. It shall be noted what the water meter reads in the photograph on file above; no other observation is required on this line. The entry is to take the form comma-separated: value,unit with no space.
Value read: 584758.77,ft³
